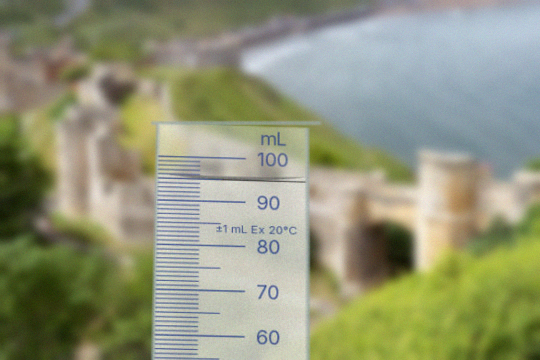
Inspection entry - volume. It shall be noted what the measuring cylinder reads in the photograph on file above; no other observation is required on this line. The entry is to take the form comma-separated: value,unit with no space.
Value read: 95,mL
